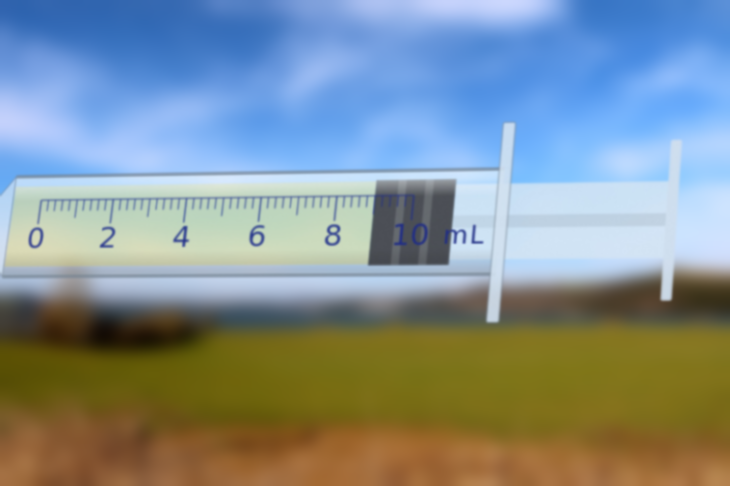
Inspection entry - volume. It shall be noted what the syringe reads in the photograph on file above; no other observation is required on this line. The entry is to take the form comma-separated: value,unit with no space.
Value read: 9,mL
